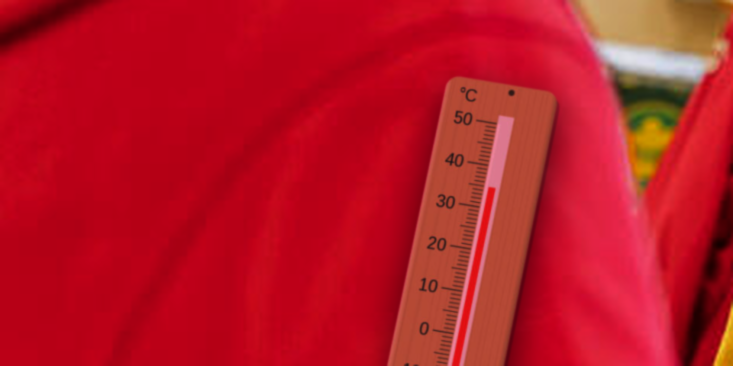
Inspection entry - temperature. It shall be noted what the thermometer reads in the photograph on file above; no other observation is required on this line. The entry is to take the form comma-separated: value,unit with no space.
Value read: 35,°C
